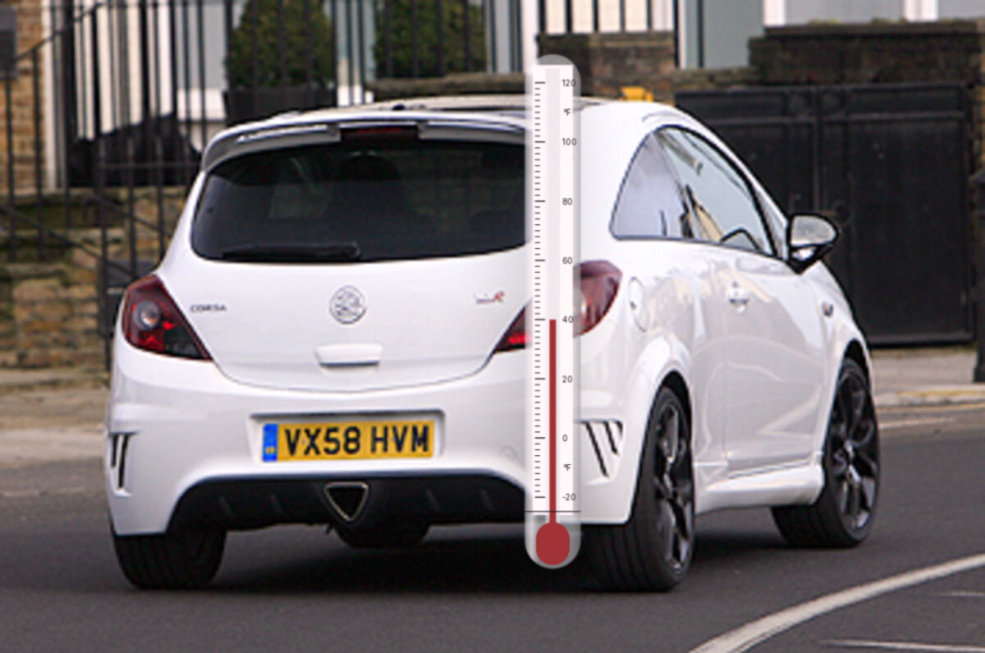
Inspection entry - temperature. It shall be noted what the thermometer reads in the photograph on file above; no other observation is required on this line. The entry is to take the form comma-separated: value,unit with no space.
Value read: 40,°F
